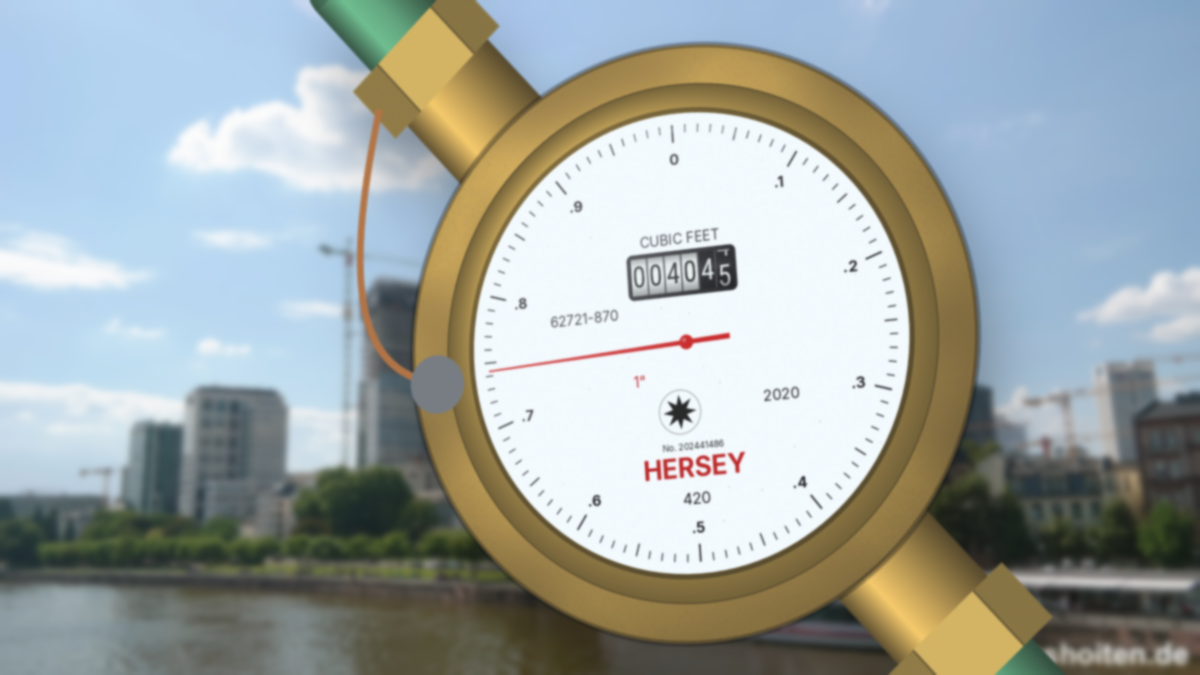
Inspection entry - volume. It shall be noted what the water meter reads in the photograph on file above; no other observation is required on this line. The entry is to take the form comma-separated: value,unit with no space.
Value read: 4044.74,ft³
